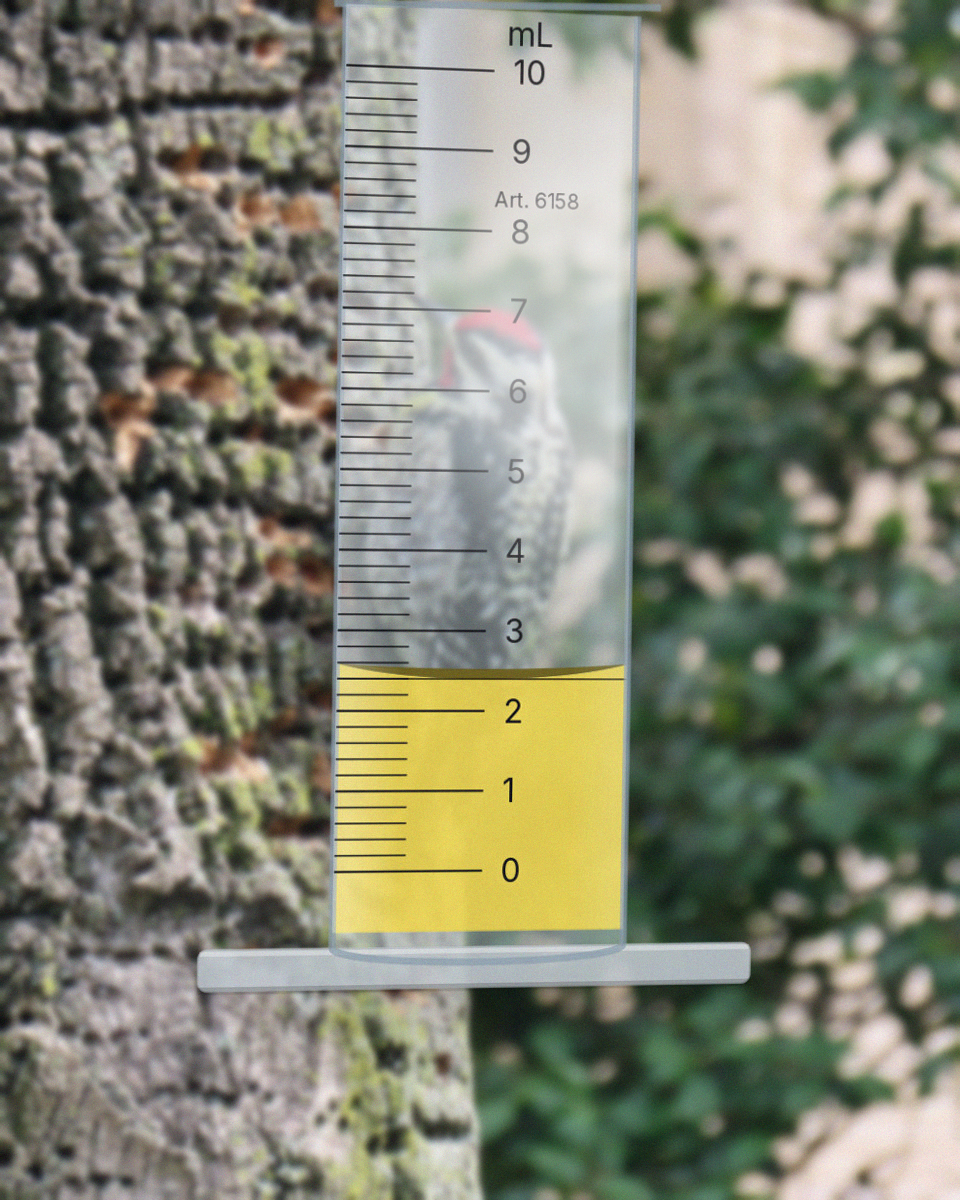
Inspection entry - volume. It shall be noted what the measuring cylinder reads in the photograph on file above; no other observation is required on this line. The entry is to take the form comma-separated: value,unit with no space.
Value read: 2.4,mL
